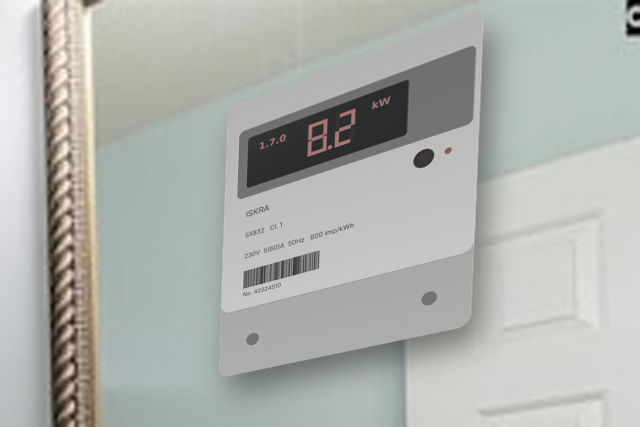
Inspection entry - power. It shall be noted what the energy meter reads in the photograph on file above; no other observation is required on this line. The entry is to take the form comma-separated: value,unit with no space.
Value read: 8.2,kW
